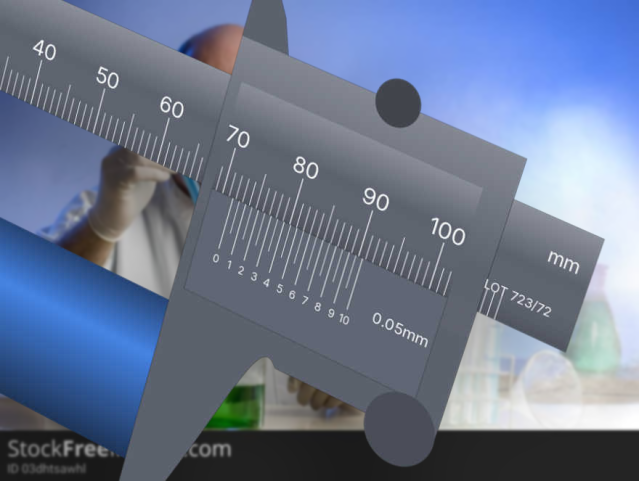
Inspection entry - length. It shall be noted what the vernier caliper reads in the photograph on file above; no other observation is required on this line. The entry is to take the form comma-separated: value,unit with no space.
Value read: 71.6,mm
